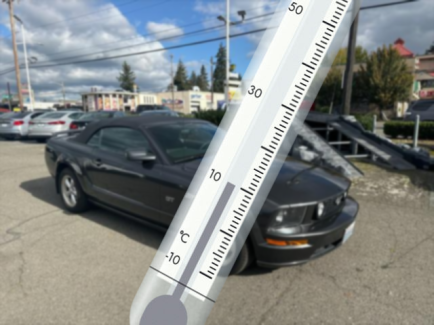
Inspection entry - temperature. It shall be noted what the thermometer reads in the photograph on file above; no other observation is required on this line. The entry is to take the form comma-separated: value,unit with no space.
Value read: 10,°C
